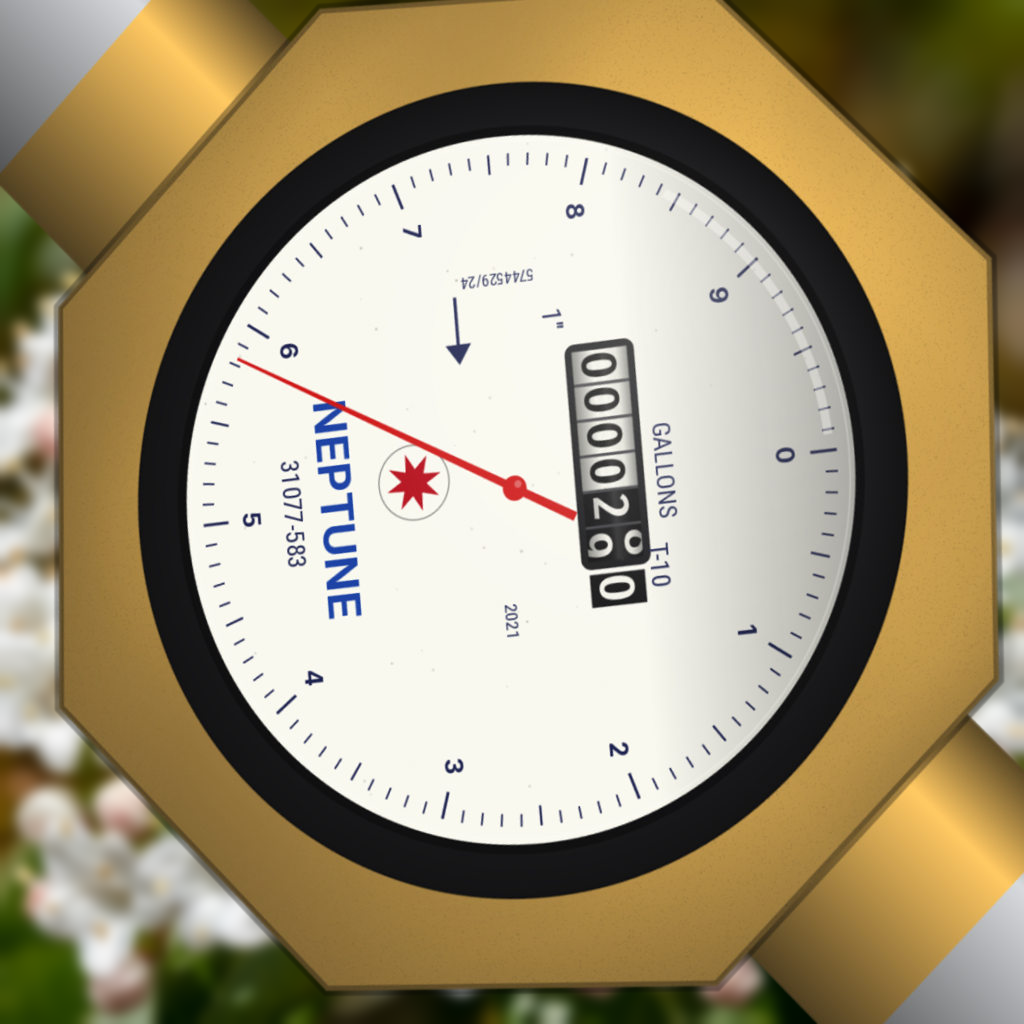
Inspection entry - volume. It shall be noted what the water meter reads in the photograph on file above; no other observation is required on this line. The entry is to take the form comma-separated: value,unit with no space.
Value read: 285.8,gal
